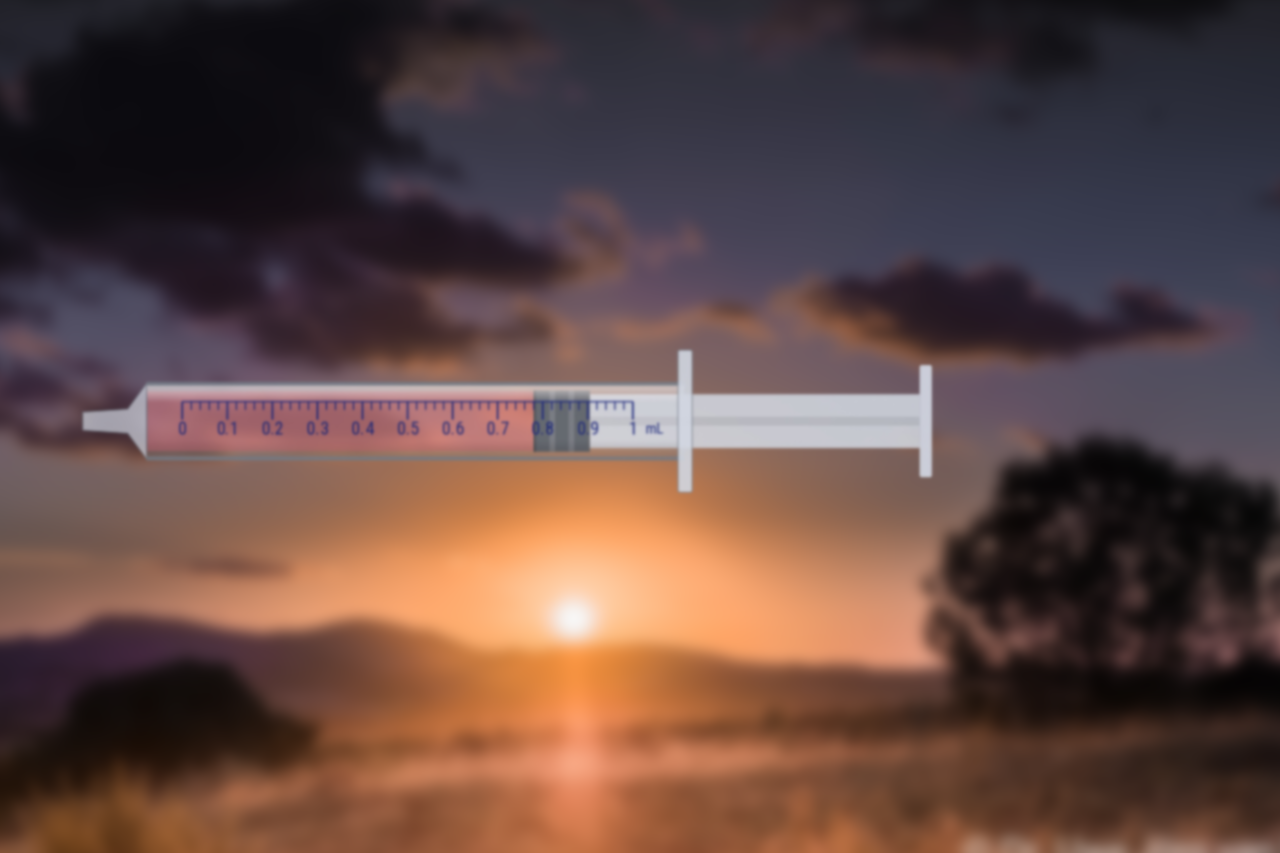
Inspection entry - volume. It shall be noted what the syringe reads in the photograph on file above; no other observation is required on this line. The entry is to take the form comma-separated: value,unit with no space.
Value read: 0.78,mL
